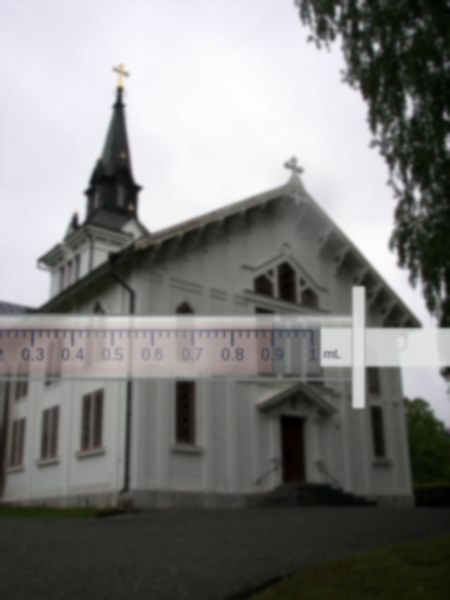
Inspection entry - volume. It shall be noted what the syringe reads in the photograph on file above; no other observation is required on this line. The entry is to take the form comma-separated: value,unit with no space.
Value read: 0.9,mL
